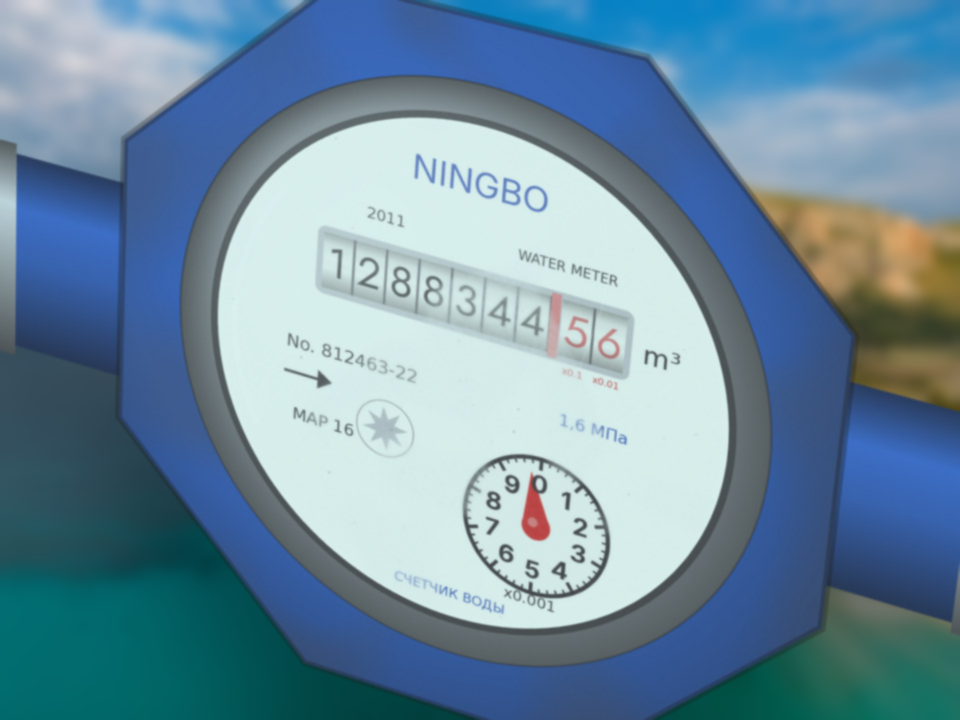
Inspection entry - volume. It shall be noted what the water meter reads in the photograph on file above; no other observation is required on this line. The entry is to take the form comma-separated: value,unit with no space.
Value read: 1288344.559,m³
